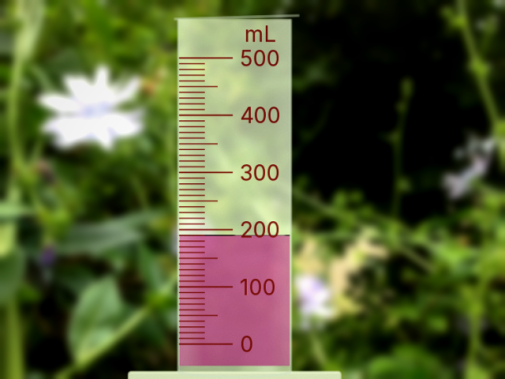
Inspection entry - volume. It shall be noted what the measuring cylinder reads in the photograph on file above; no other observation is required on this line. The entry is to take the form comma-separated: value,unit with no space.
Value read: 190,mL
